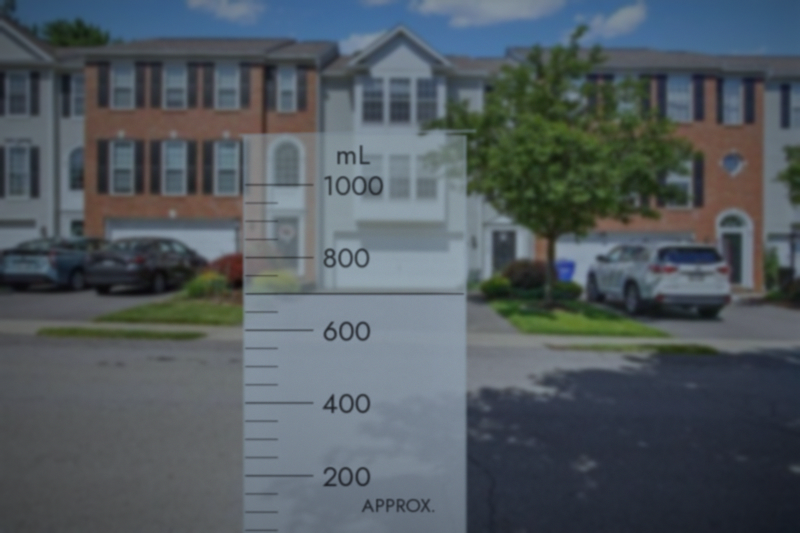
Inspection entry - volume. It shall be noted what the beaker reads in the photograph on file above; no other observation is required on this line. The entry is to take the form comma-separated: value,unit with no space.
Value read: 700,mL
